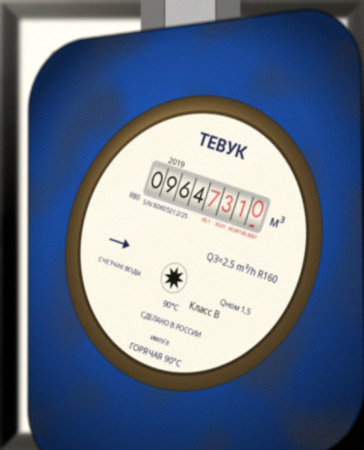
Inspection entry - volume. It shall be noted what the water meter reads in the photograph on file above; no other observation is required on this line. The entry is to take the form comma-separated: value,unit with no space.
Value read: 964.7310,m³
